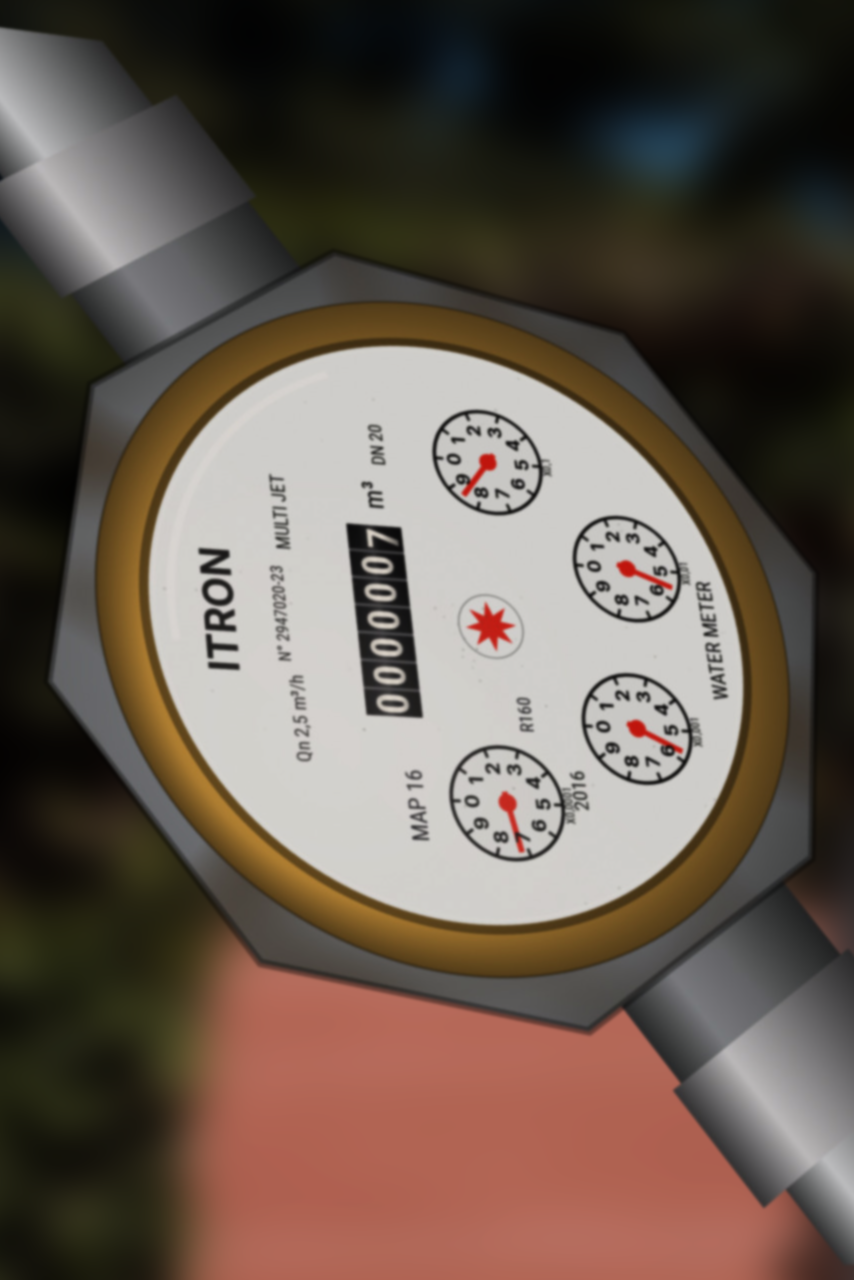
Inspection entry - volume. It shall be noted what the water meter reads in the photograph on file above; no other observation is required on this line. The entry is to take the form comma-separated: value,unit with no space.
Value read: 6.8557,m³
